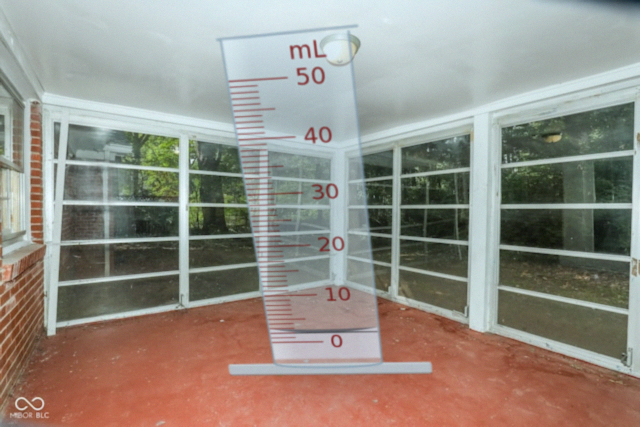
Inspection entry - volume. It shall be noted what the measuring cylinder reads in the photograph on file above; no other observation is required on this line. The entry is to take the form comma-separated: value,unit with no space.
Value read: 2,mL
